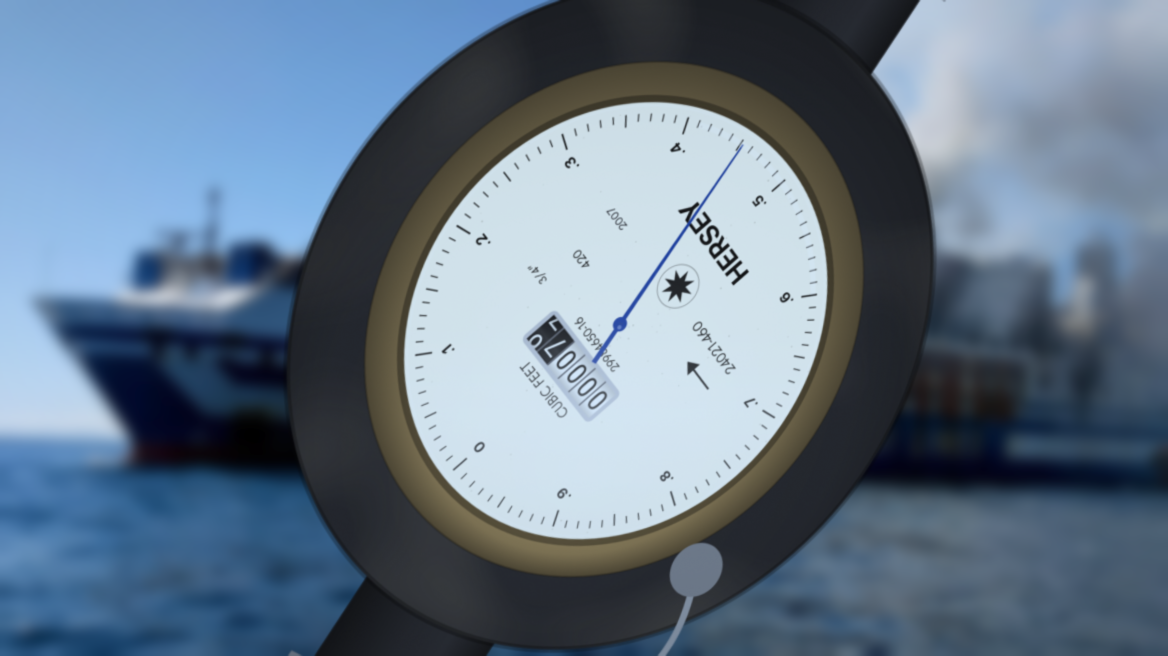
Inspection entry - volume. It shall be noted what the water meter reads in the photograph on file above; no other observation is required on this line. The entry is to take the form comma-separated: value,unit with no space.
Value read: 76.45,ft³
